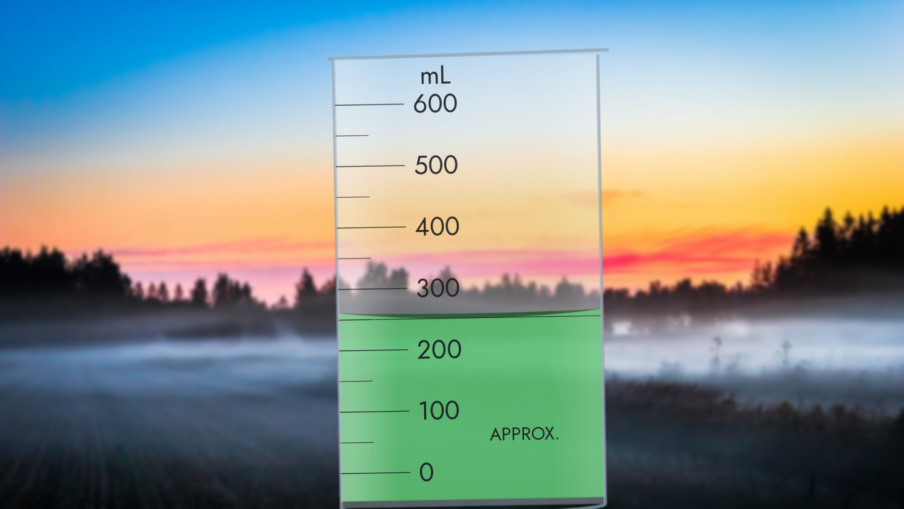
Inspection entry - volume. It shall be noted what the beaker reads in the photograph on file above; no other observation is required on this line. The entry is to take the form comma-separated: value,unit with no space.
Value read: 250,mL
